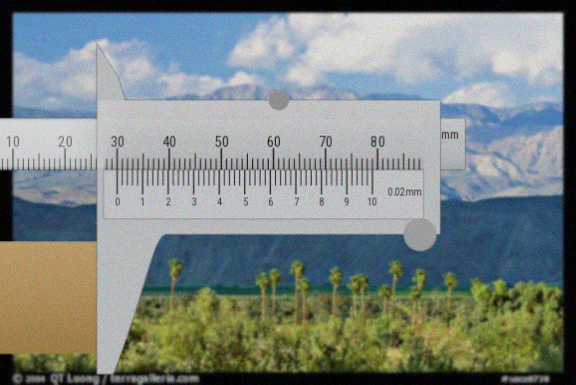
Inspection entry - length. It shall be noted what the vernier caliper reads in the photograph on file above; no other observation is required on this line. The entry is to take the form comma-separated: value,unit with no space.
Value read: 30.0,mm
